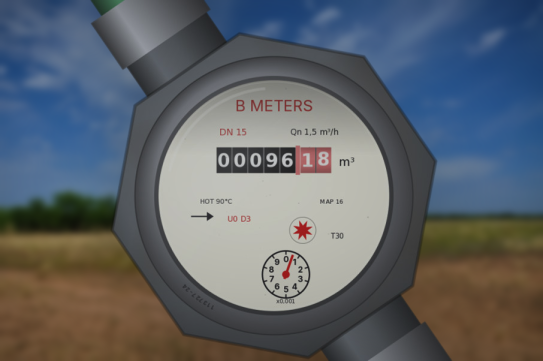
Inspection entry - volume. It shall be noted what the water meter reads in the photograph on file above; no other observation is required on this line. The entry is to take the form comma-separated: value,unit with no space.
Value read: 96.180,m³
